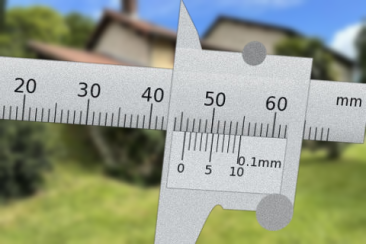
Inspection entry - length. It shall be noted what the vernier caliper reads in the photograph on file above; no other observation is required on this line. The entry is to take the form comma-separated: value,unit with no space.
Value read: 45.8,mm
